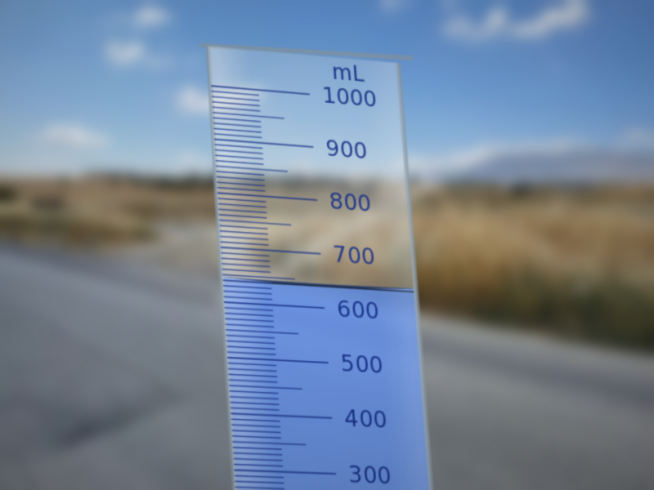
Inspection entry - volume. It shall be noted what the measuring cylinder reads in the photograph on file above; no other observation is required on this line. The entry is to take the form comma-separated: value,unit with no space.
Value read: 640,mL
